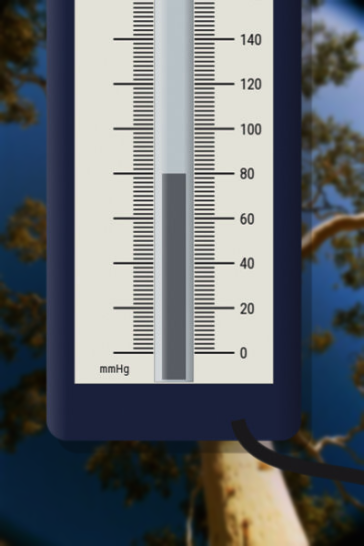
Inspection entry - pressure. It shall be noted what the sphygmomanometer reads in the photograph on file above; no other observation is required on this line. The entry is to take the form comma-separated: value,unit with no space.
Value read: 80,mmHg
